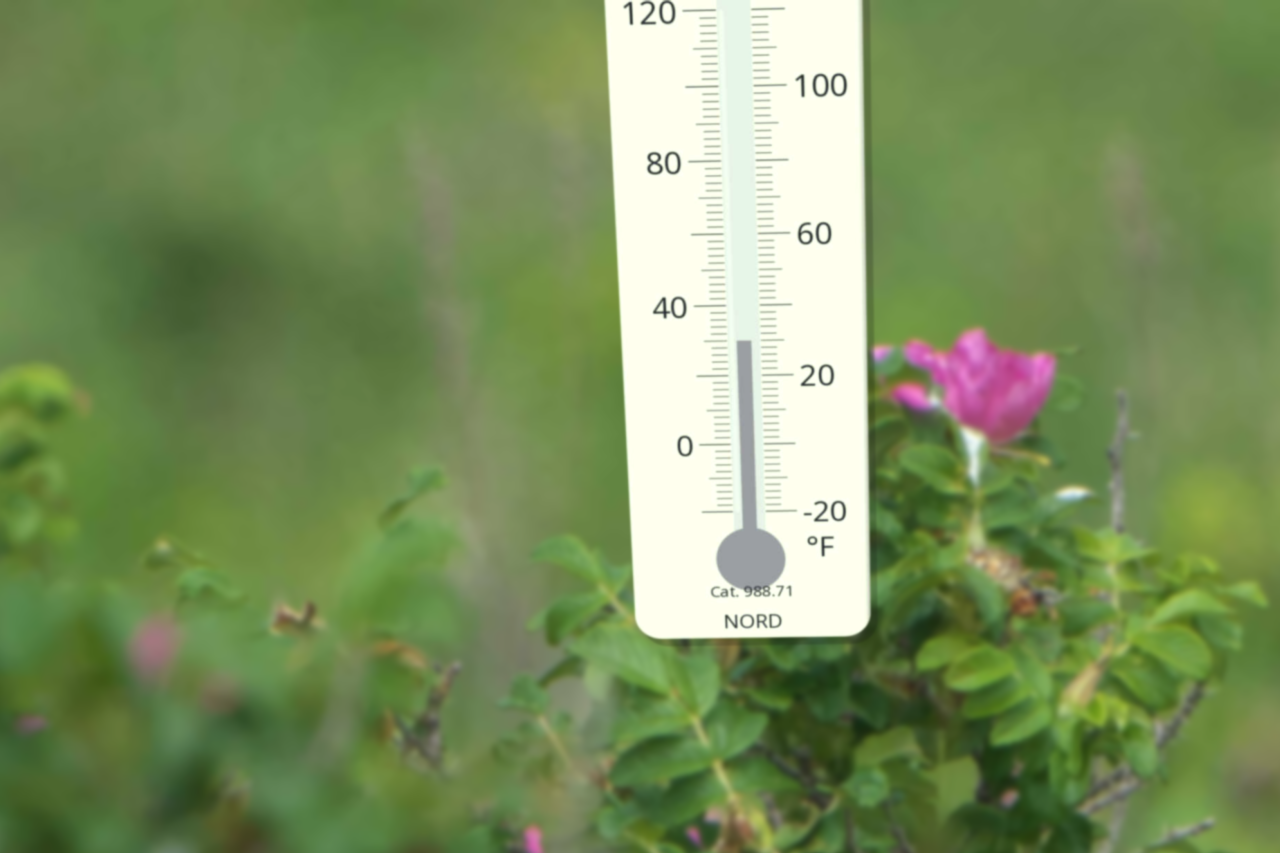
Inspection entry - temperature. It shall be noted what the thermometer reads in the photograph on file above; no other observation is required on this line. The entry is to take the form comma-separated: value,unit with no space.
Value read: 30,°F
